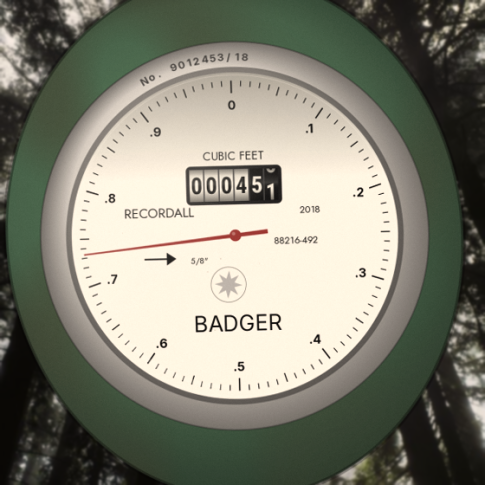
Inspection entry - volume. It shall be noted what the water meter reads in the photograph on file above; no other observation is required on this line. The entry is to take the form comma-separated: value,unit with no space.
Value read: 450.73,ft³
